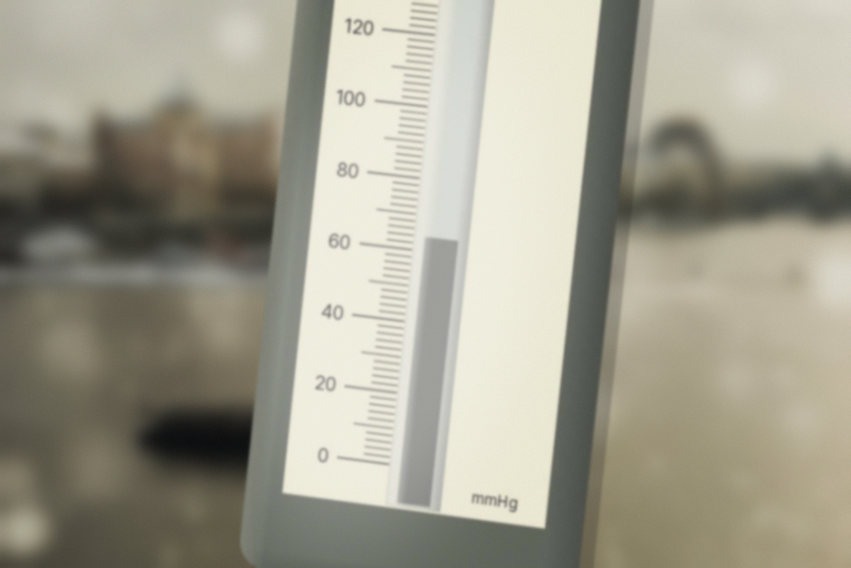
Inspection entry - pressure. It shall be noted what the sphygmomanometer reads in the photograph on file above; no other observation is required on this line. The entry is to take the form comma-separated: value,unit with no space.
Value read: 64,mmHg
